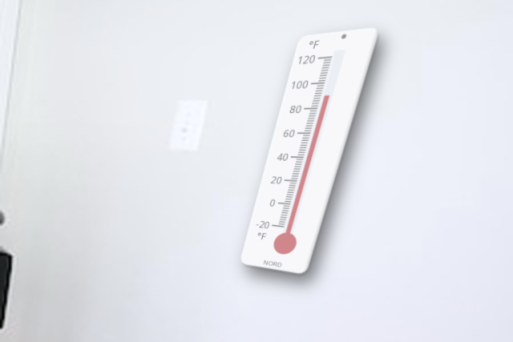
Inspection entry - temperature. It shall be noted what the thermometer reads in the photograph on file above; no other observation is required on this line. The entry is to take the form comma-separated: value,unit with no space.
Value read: 90,°F
